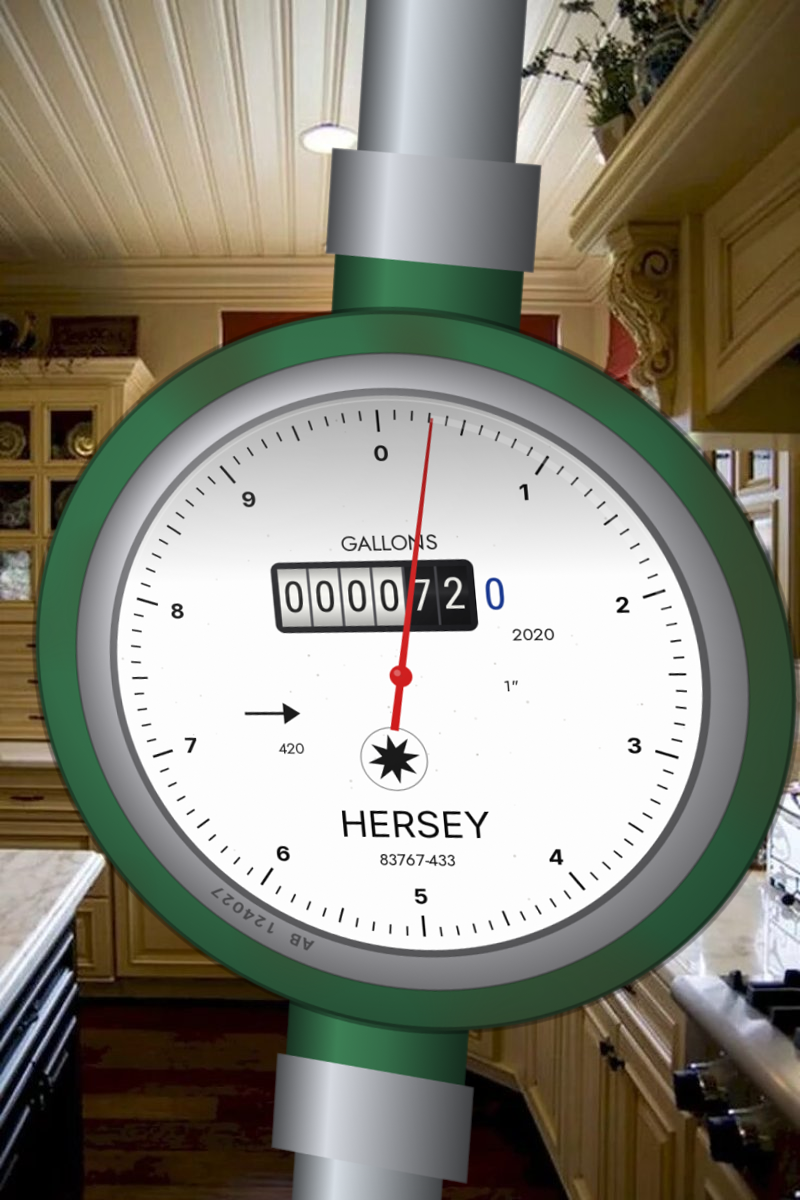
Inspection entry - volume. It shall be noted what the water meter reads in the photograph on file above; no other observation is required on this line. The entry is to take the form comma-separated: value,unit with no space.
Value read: 720.3,gal
